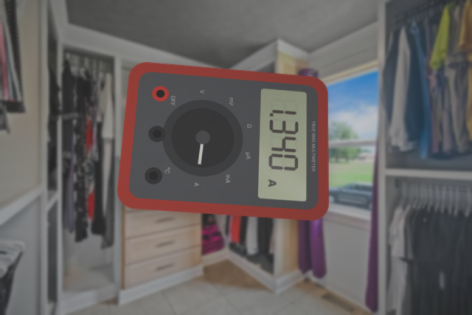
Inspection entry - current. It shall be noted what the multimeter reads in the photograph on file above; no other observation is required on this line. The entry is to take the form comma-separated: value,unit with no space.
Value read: 1.340,A
